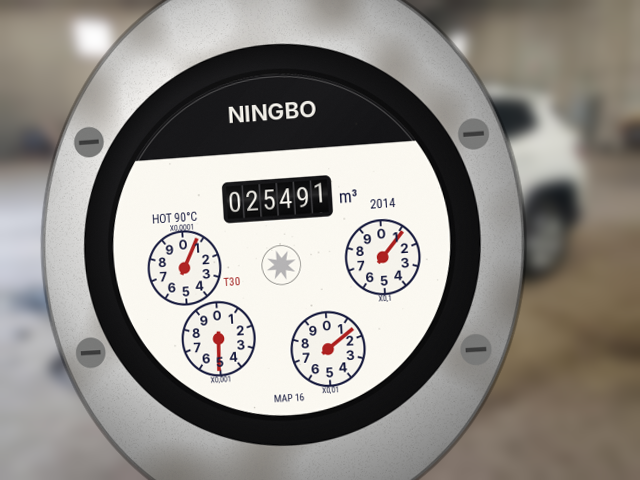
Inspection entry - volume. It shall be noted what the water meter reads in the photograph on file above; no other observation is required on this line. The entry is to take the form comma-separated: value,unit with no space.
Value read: 25491.1150,m³
